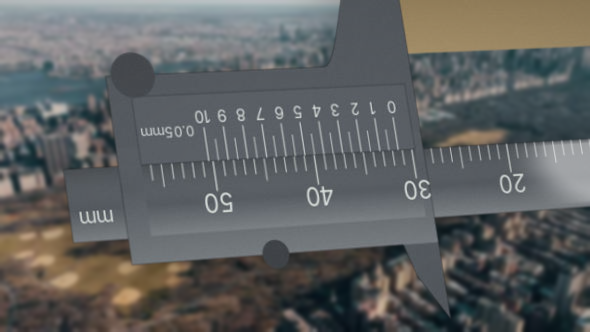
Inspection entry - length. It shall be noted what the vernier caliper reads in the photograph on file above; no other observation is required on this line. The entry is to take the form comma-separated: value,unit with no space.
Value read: 31.4,mm
